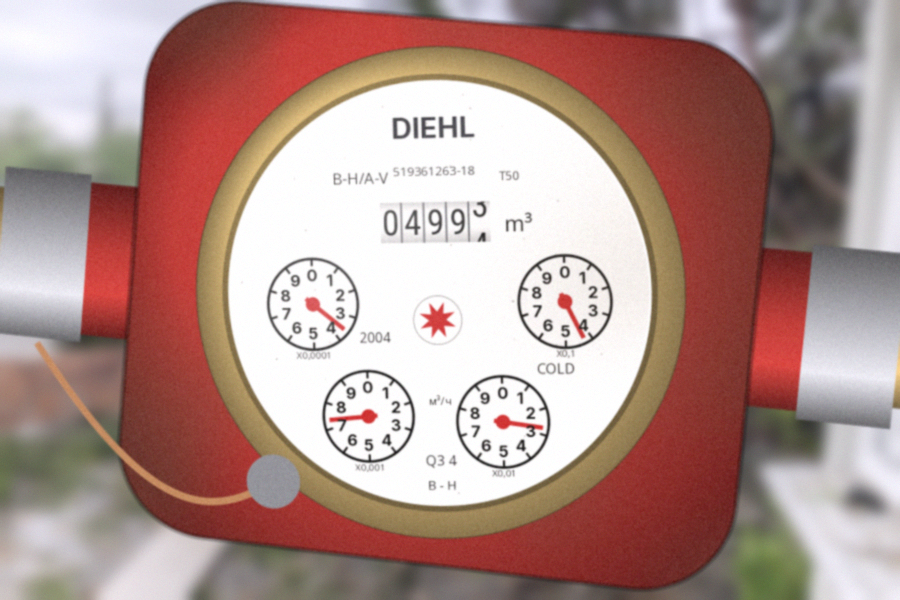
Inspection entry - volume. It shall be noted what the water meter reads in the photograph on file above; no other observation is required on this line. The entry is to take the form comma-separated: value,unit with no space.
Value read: 4993.4273,m³
